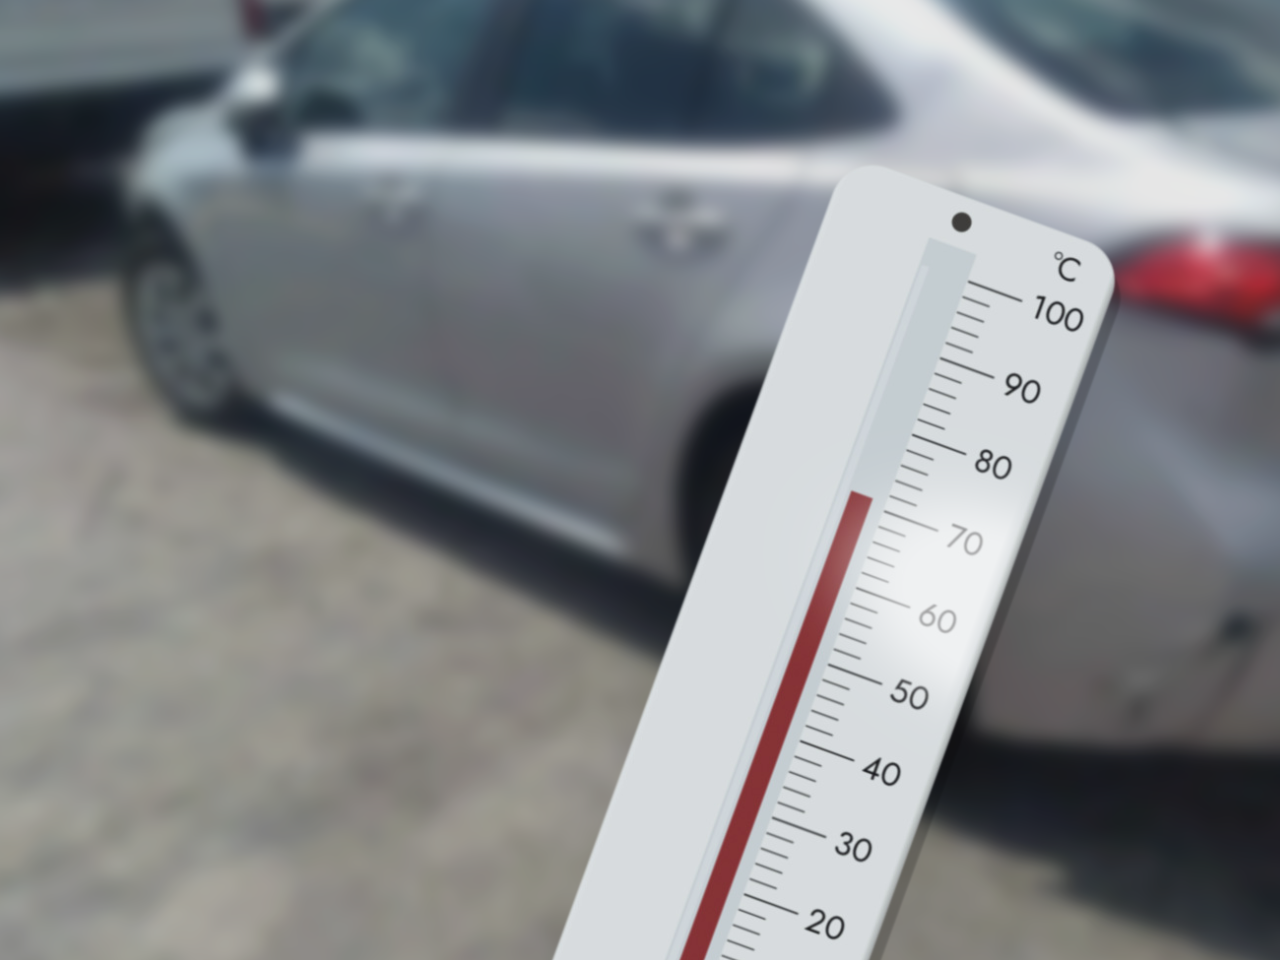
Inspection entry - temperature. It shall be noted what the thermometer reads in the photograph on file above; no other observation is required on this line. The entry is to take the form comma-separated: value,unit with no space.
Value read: 71,°C
